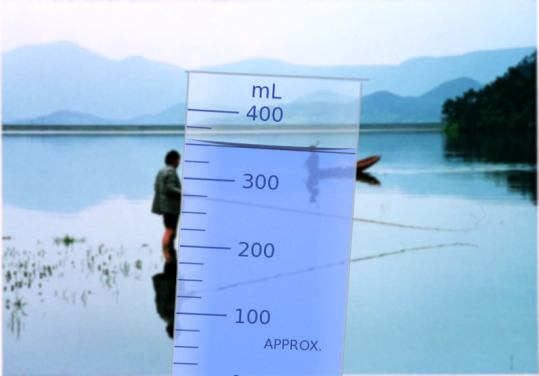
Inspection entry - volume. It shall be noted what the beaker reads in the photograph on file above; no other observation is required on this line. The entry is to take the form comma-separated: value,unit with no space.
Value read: 350,mL
